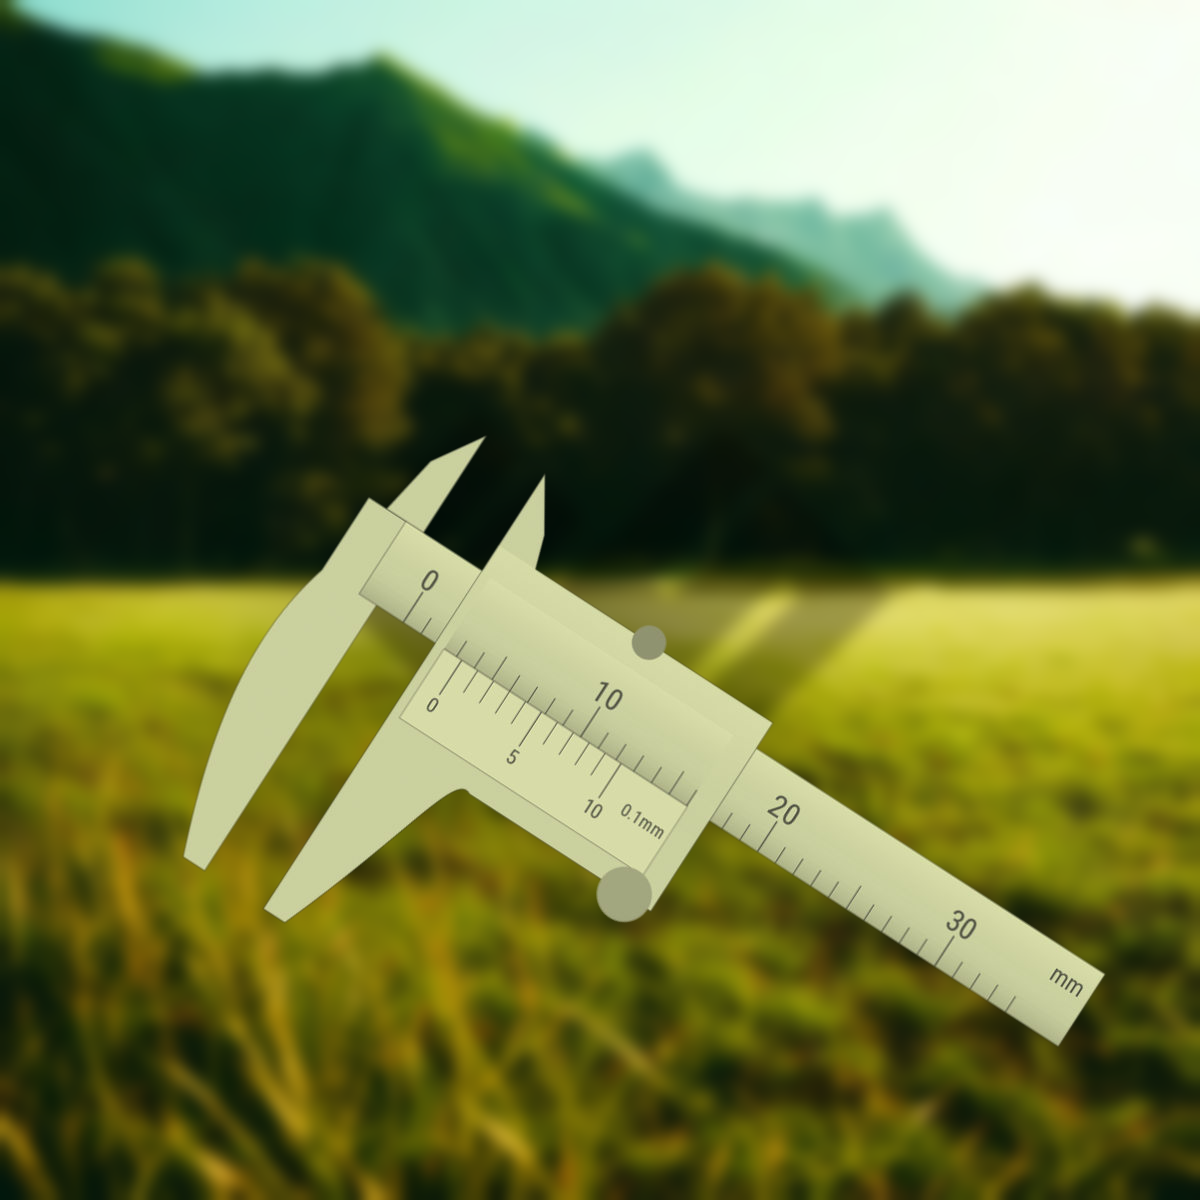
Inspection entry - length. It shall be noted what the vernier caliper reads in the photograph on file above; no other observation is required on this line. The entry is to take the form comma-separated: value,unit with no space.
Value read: 3.3,mm
